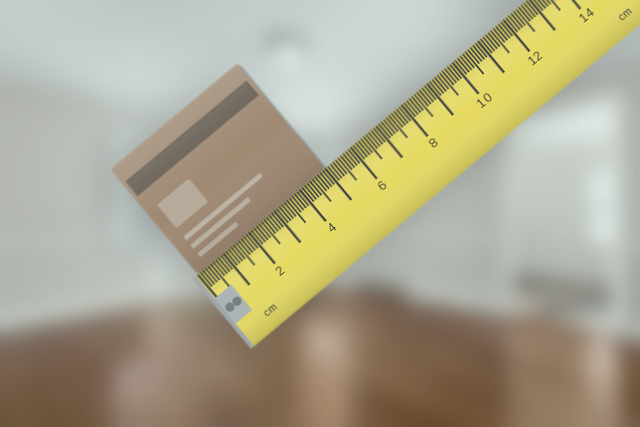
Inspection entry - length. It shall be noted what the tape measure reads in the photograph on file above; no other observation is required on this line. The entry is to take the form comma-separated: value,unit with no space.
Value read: 5,cm
